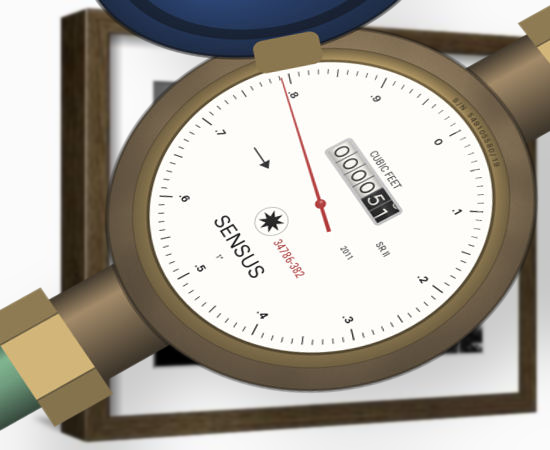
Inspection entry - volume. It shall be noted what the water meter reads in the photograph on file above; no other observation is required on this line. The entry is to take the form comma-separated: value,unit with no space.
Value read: 50.79,ft³
